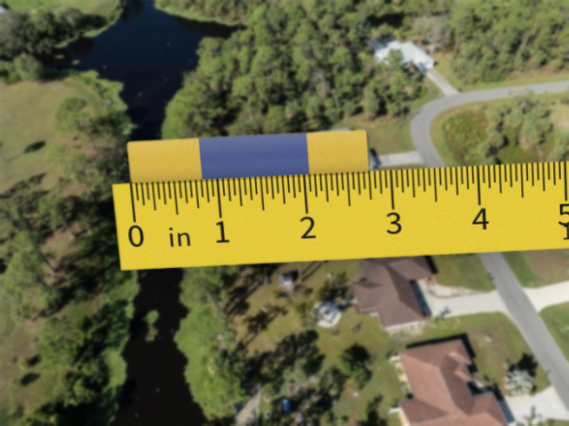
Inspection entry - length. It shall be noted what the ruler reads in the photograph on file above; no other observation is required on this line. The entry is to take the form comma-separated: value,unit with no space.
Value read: 2.75,in
